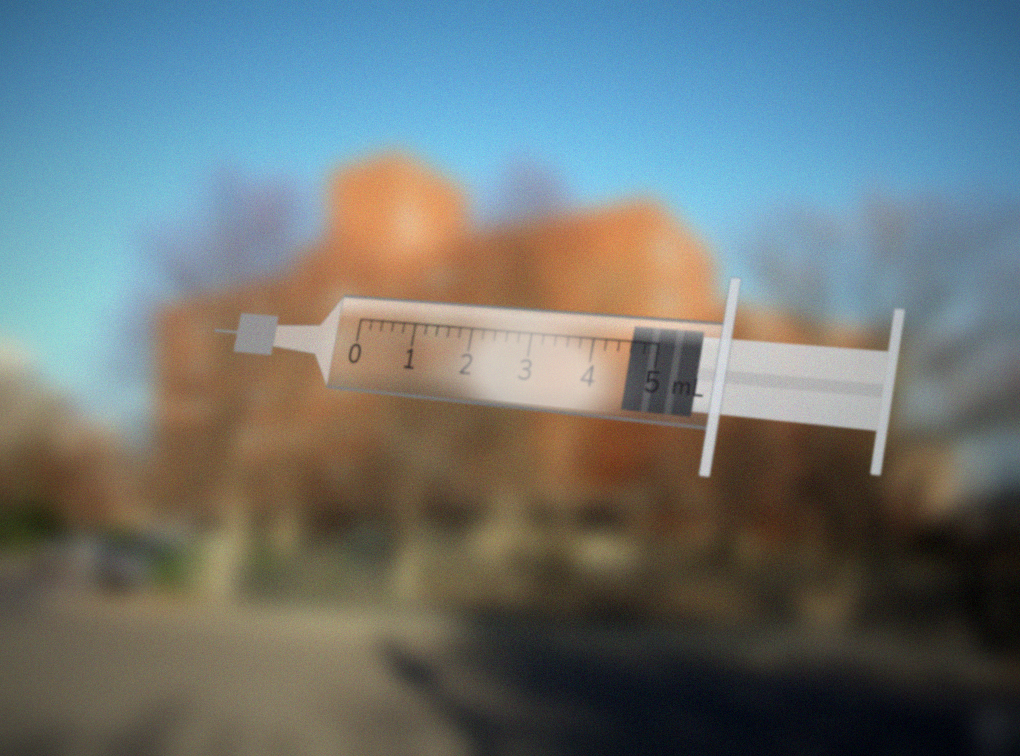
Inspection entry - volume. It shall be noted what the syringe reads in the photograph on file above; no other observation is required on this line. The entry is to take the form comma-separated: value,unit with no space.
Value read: 4.6,mL
